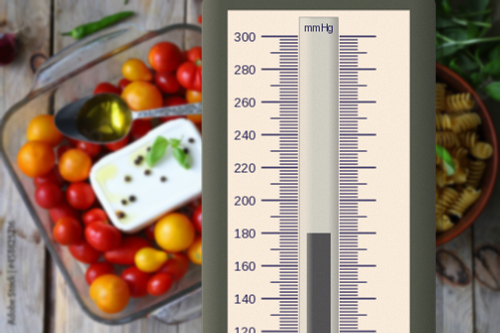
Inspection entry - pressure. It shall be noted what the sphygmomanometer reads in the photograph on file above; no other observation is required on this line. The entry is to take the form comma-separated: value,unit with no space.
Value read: 180,mmHg
